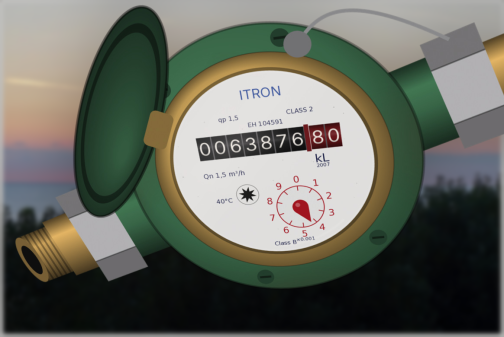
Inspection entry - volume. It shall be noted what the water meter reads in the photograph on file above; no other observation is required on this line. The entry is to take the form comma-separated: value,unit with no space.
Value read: 63876.804,kL
